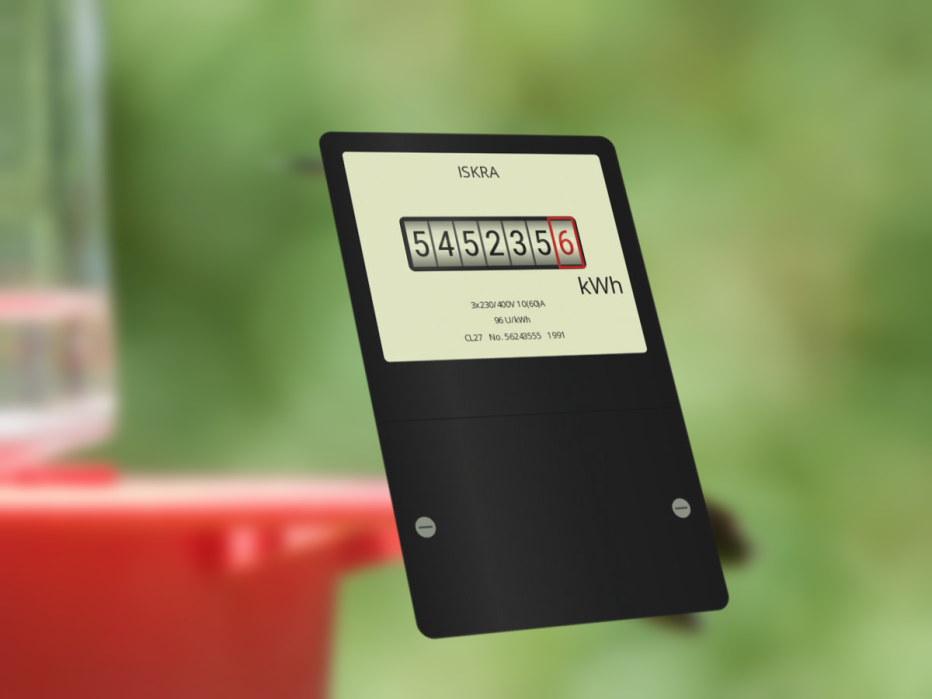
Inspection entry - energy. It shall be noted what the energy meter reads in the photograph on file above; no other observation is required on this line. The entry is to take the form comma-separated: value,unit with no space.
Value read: 545235.6,kWh
